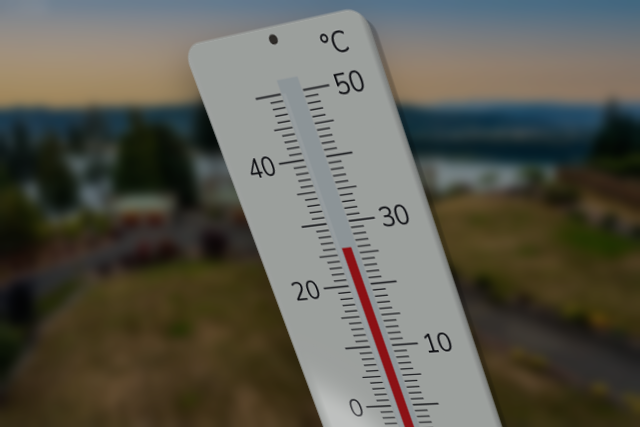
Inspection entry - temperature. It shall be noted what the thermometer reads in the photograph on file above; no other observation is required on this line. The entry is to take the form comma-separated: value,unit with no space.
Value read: 26,°C
